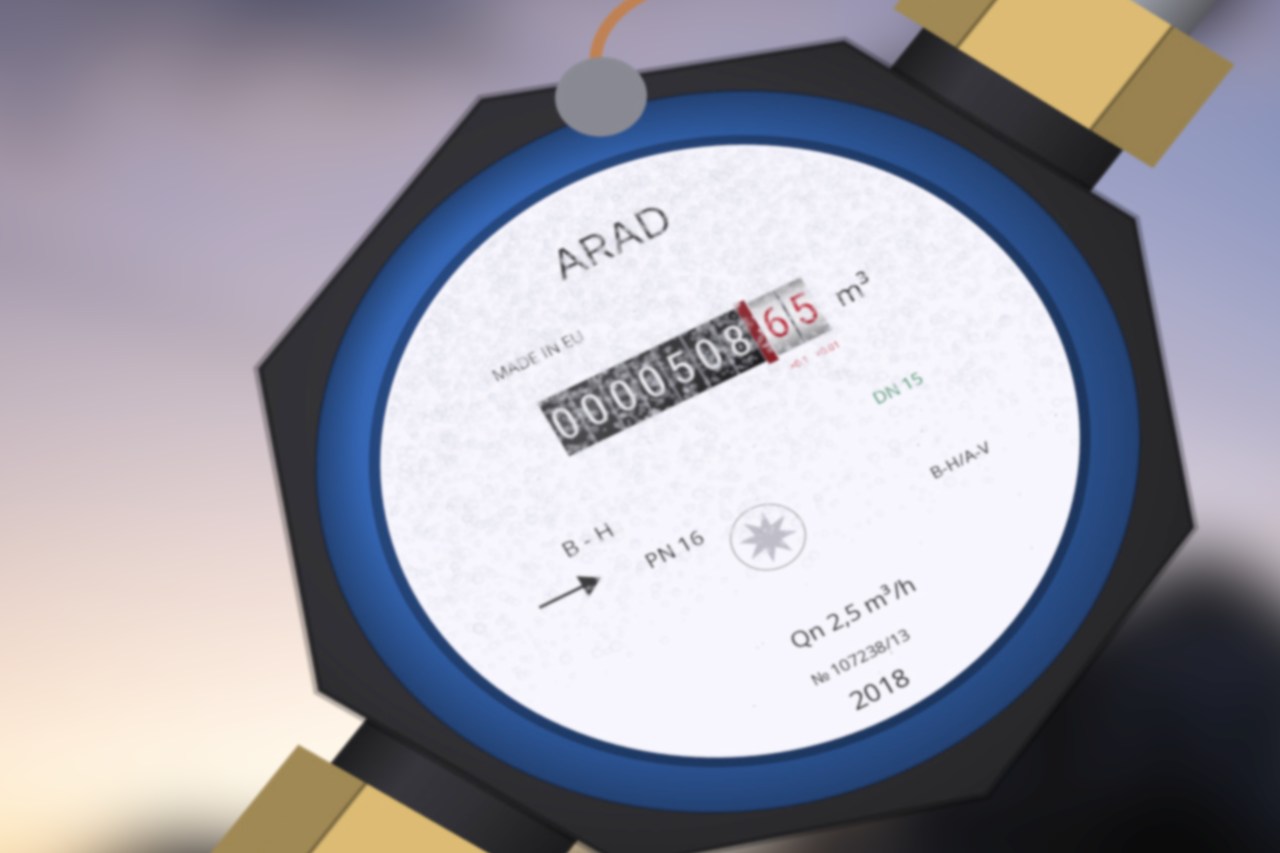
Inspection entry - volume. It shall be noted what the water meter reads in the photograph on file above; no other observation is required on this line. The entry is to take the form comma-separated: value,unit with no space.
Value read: 508.65,m³
